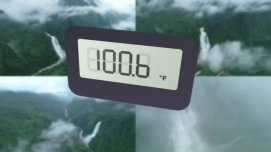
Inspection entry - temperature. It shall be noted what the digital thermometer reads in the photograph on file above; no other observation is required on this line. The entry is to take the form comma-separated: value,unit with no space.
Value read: 100.6,°F
